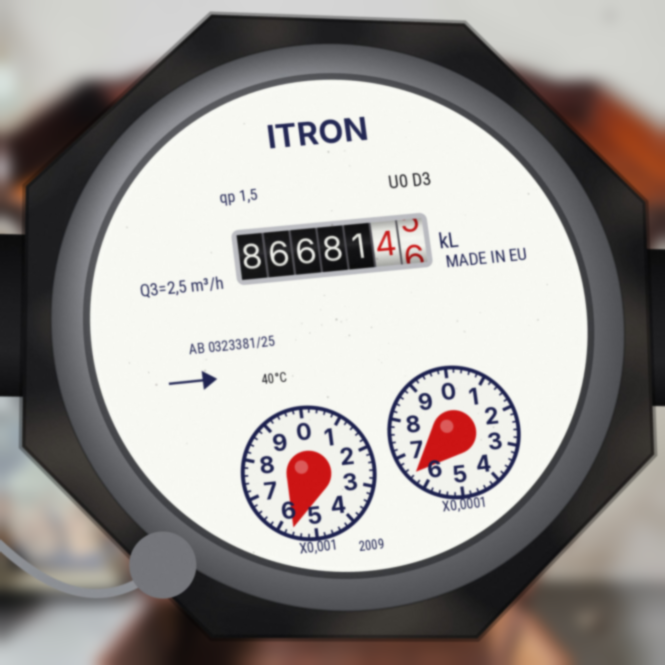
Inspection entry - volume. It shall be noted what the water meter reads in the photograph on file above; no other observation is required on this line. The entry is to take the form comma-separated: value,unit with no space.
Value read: 86681.4556,kL
